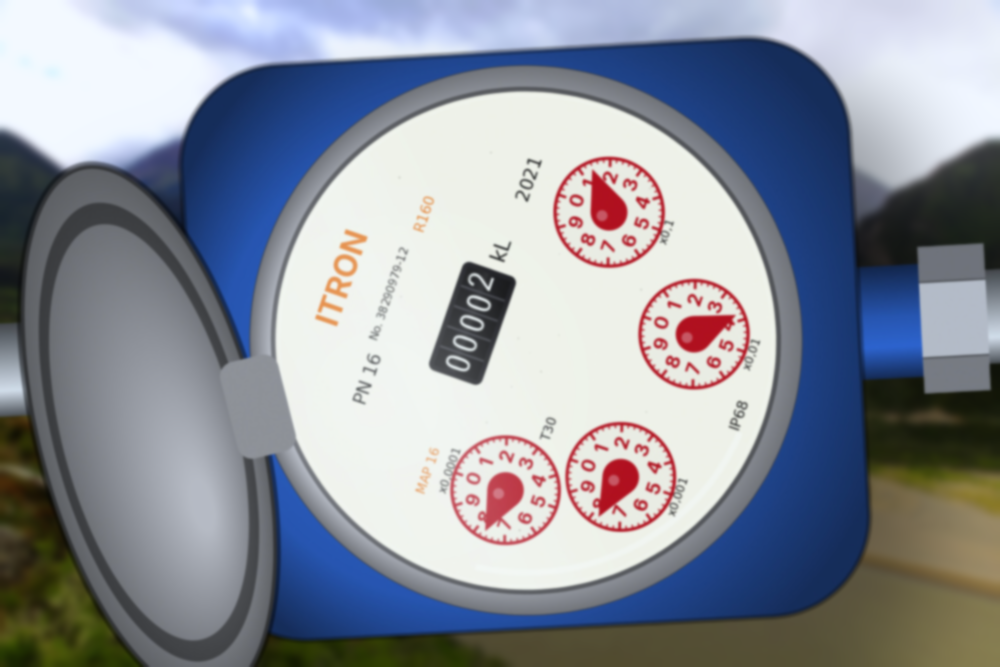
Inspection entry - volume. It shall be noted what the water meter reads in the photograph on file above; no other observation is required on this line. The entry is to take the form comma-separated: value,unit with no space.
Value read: 2.1377,kL
